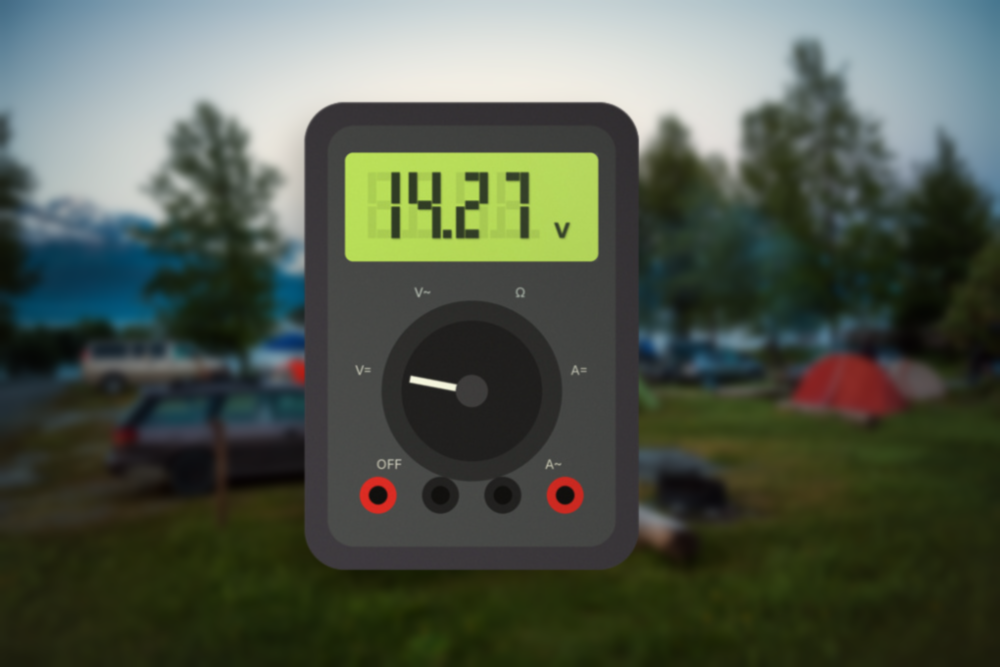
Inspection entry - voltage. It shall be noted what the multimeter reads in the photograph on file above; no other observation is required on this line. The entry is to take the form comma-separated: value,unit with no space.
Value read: 14.27,V
